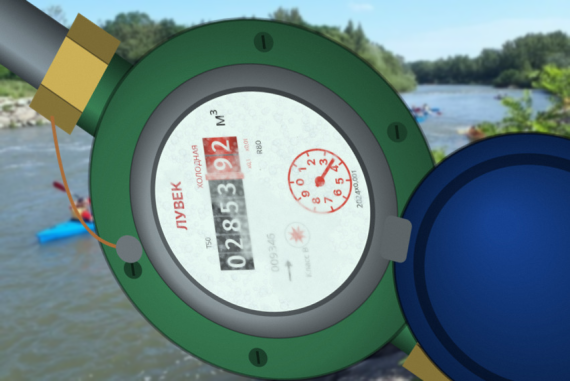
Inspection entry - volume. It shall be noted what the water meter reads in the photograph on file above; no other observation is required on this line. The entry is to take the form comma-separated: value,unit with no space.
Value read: 2853.923,m³
